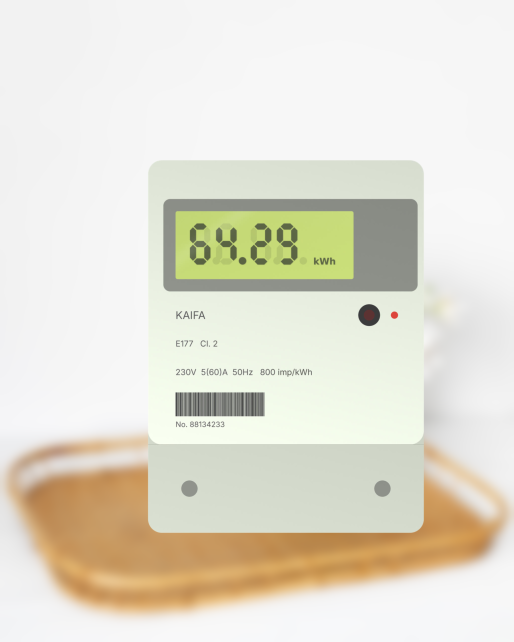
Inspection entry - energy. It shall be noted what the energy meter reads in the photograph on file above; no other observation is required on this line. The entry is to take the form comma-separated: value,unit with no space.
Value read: 64.29,kWh
